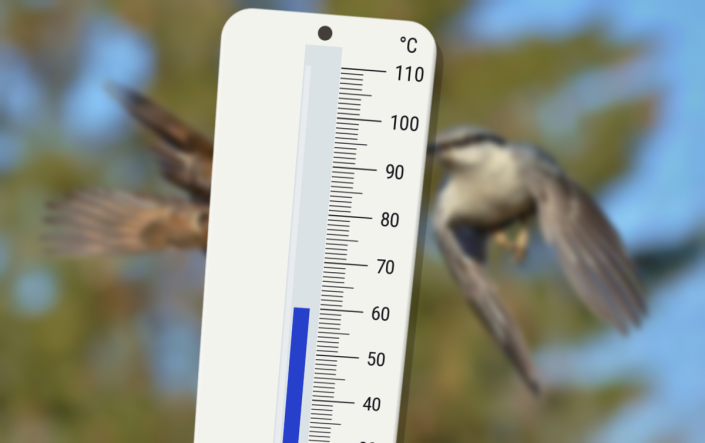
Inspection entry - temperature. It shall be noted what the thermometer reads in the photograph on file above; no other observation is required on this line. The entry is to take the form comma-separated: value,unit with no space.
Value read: 60,°C
